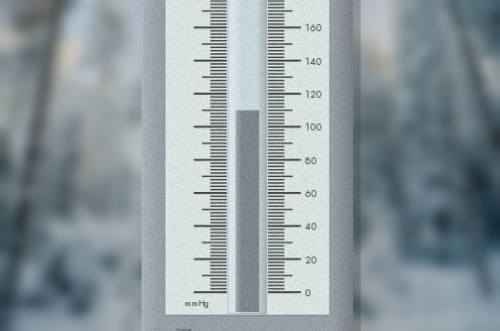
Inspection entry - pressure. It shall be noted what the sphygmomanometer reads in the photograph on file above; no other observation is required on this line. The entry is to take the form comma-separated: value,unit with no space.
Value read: 110,mmHg
